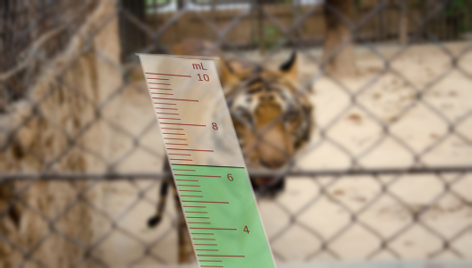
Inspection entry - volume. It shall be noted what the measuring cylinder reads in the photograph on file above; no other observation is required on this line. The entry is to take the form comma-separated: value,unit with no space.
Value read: 6.4,mL
